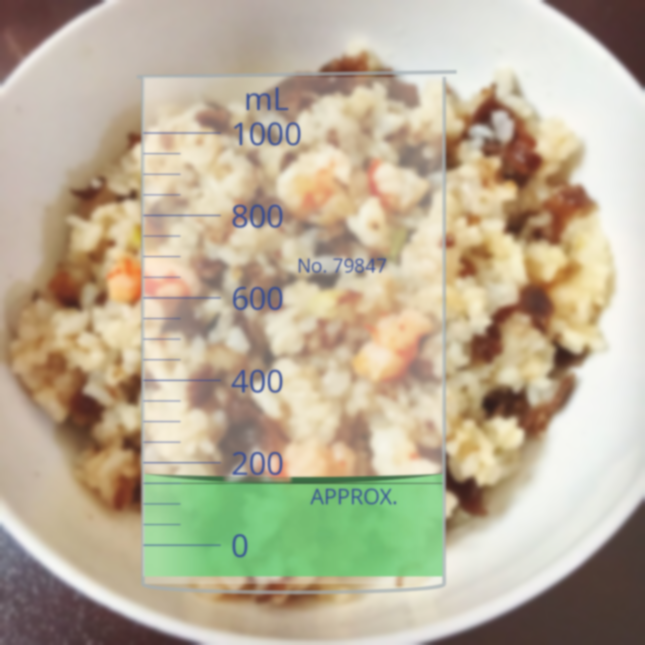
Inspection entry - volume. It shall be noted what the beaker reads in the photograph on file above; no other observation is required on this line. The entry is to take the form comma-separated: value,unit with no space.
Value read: 150,mL
